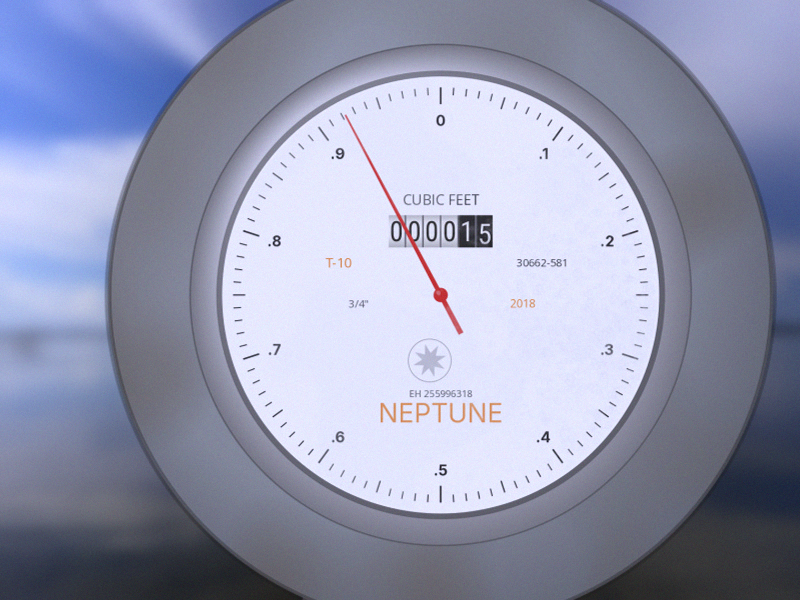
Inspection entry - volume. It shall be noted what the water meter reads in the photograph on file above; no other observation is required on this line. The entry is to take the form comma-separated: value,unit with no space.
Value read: 14.92,ft³
